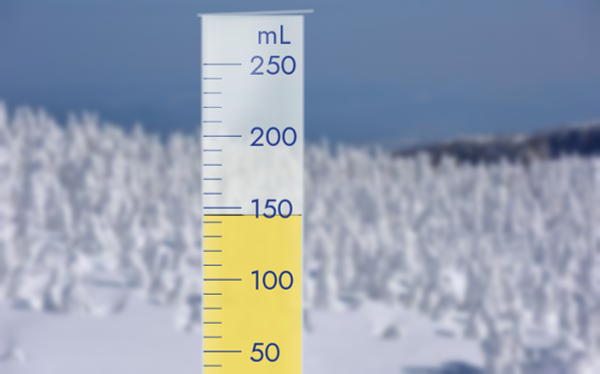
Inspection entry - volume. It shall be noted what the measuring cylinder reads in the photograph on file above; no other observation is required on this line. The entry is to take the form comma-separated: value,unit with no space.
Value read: 145,mL
